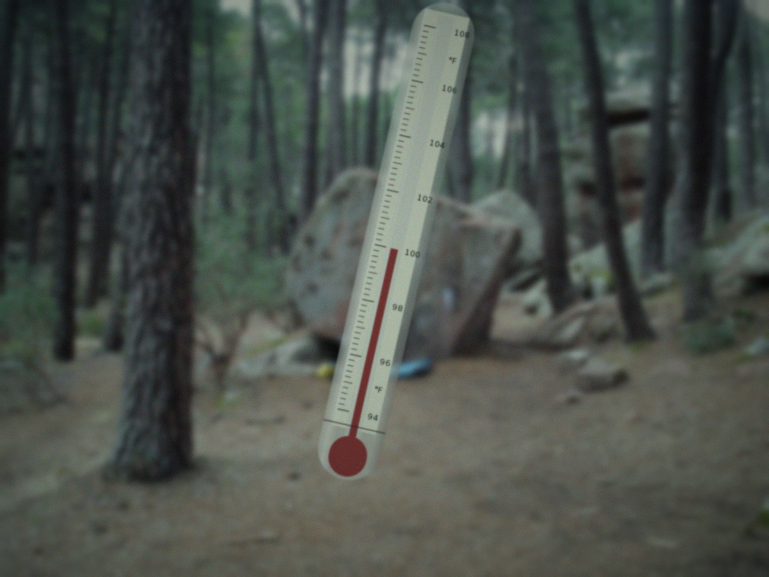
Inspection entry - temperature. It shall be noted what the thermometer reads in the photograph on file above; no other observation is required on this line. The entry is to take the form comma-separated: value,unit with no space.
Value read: 100,°F
